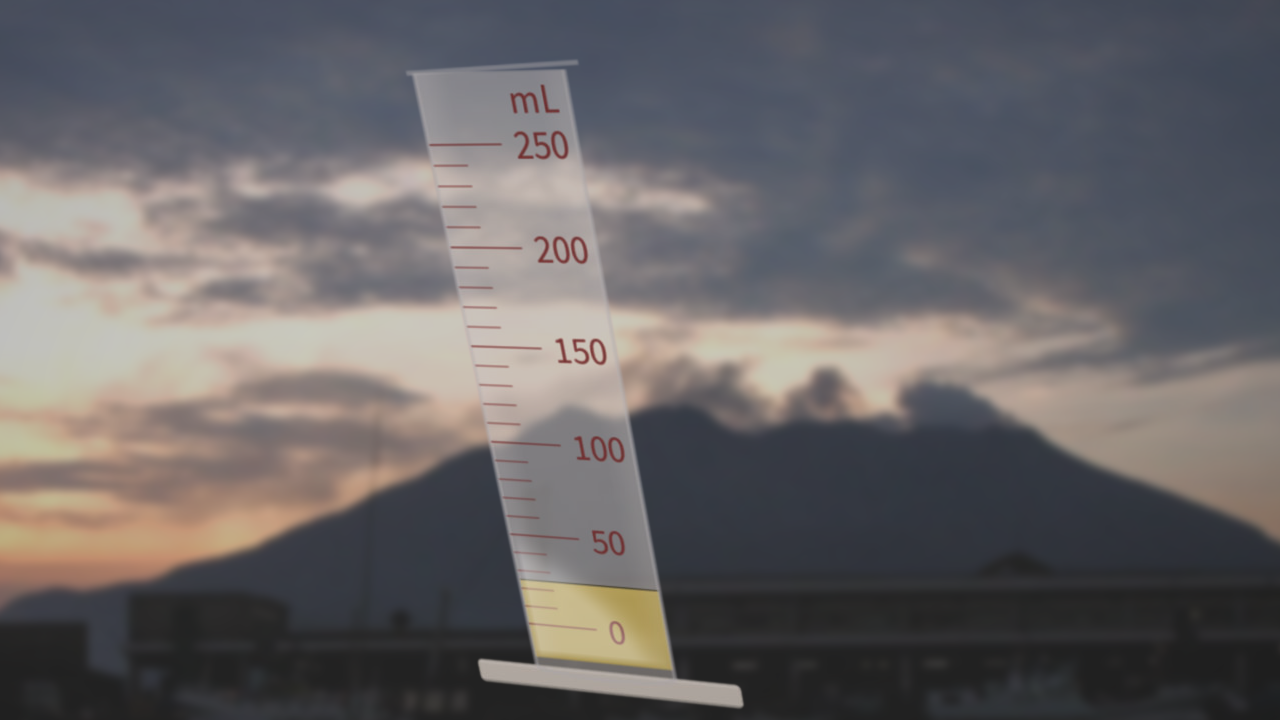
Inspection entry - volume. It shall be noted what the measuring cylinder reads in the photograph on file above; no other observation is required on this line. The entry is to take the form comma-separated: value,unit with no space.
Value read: 25,mL
